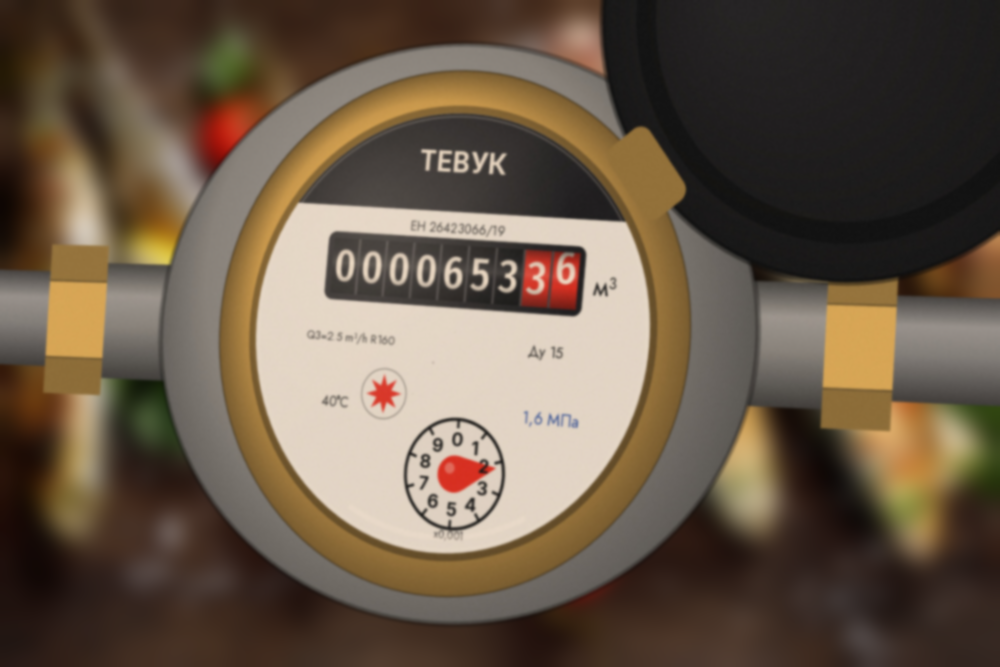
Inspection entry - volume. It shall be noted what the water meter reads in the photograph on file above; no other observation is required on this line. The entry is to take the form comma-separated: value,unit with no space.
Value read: 653.362,m³
